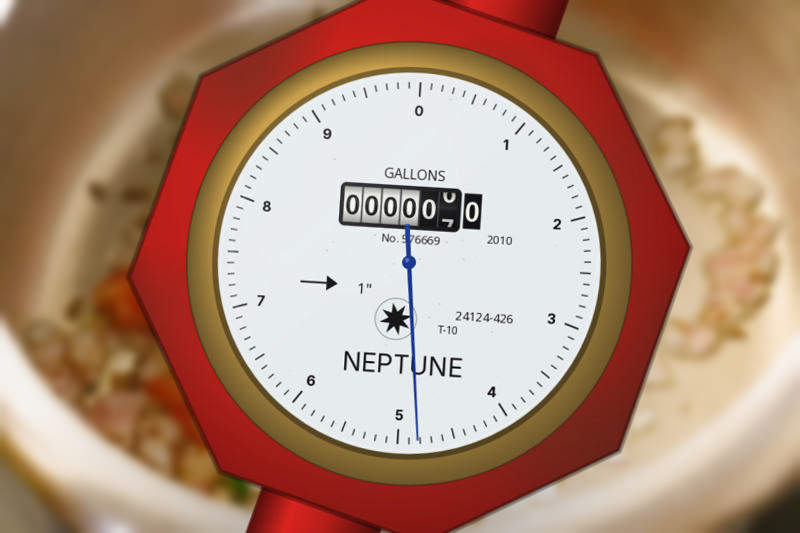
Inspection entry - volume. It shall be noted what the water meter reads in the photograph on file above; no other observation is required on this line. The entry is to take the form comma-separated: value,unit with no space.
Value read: 64.8,gal
